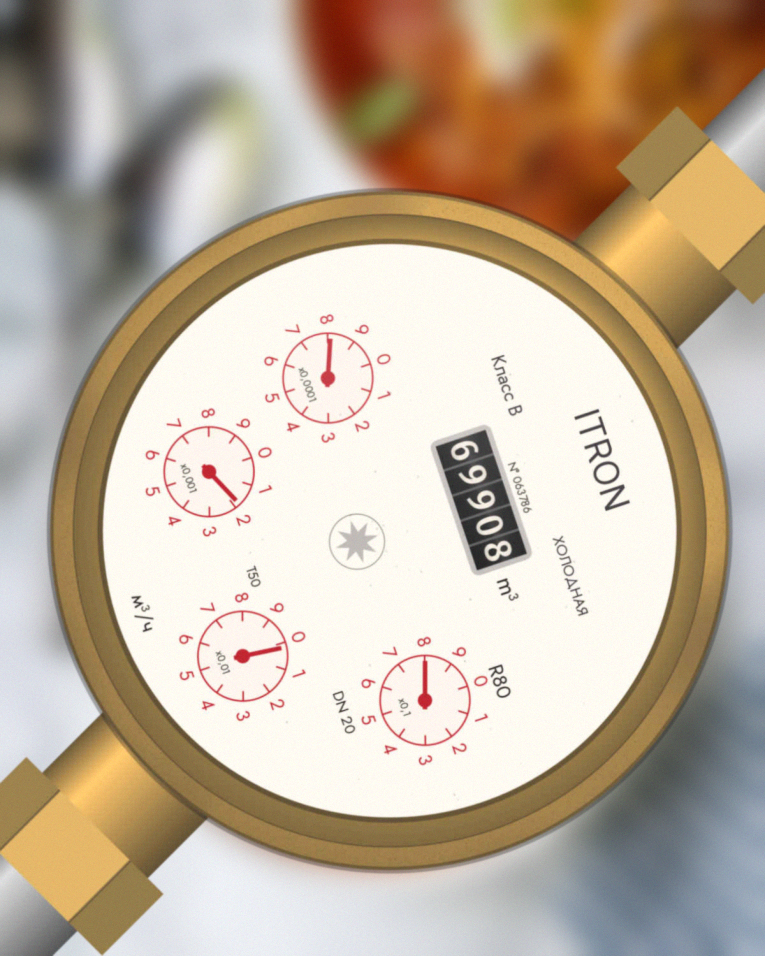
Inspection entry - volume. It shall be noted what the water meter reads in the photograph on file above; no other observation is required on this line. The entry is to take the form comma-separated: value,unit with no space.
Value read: 69908.8018,m³
